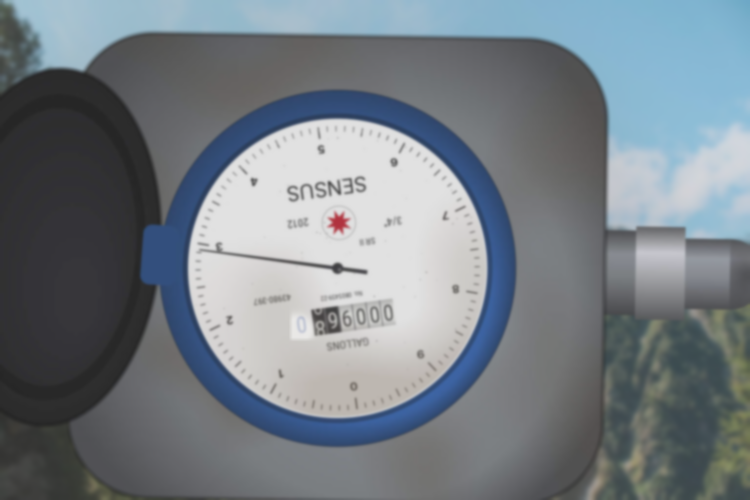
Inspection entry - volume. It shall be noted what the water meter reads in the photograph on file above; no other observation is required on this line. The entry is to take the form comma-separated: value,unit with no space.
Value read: 9682.9,gal
